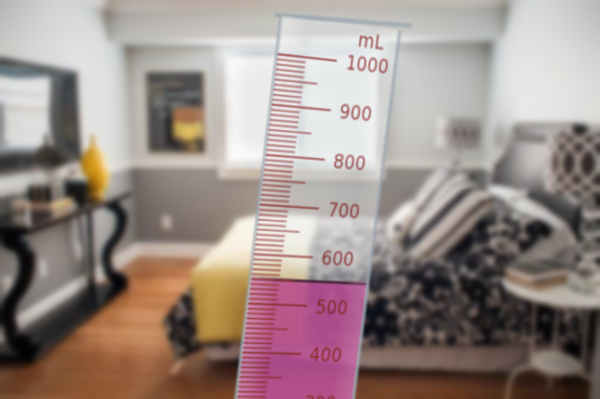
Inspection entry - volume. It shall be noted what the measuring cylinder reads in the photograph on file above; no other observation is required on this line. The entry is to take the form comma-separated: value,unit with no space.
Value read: 550,mL
